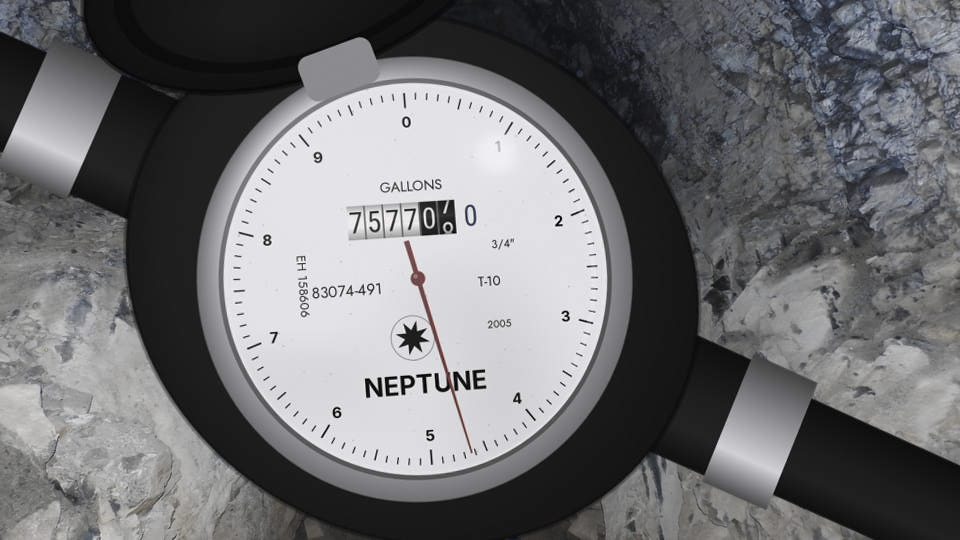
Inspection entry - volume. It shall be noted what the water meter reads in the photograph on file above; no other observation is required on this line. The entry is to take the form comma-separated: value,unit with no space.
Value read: 7577074.6,gal
